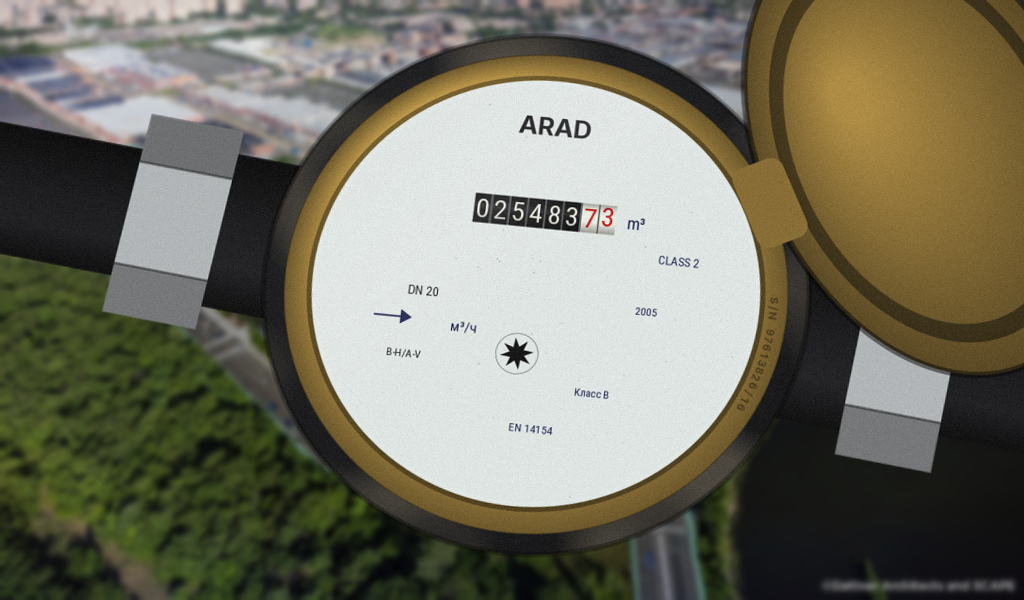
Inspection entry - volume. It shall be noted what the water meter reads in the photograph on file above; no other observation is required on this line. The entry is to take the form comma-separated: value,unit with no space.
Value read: 25483.73,m³
